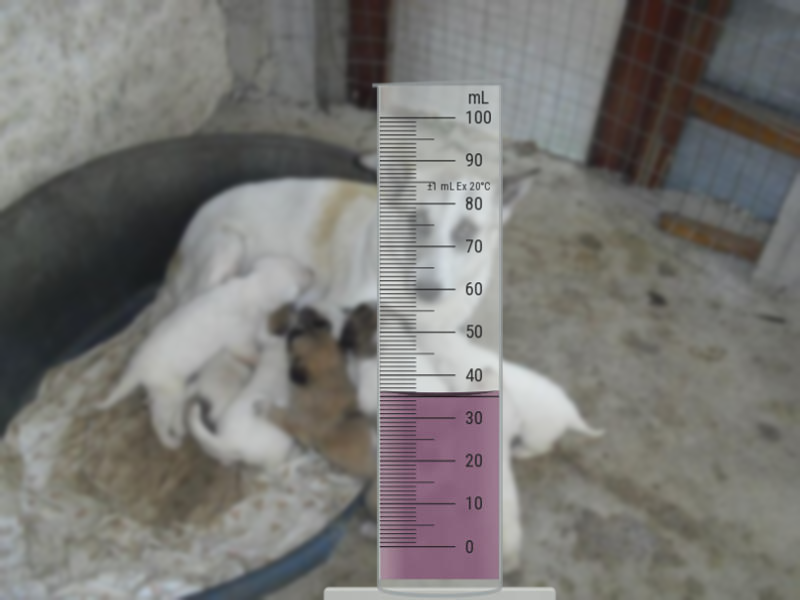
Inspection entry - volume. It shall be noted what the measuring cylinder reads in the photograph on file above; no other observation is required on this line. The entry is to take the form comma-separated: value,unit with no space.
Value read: 35,mL
